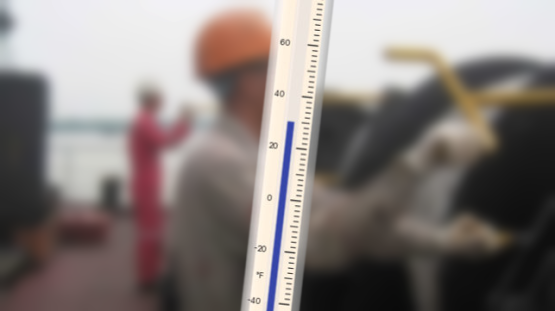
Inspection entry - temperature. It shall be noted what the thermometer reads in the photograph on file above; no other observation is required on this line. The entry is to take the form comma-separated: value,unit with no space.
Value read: 30,°F
